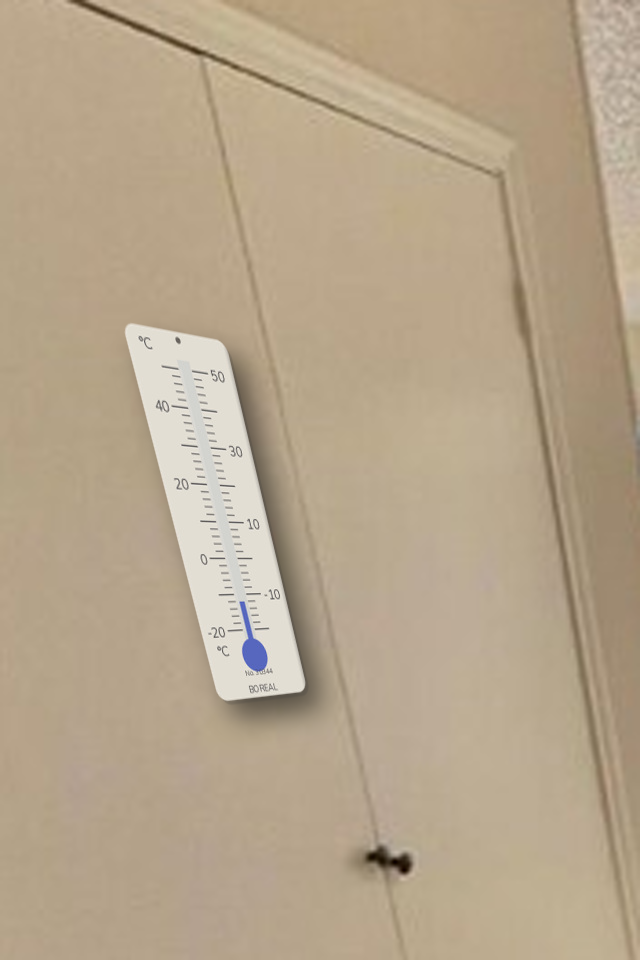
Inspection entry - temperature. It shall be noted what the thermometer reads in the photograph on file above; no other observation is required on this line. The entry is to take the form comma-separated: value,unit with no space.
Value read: -12,°C
